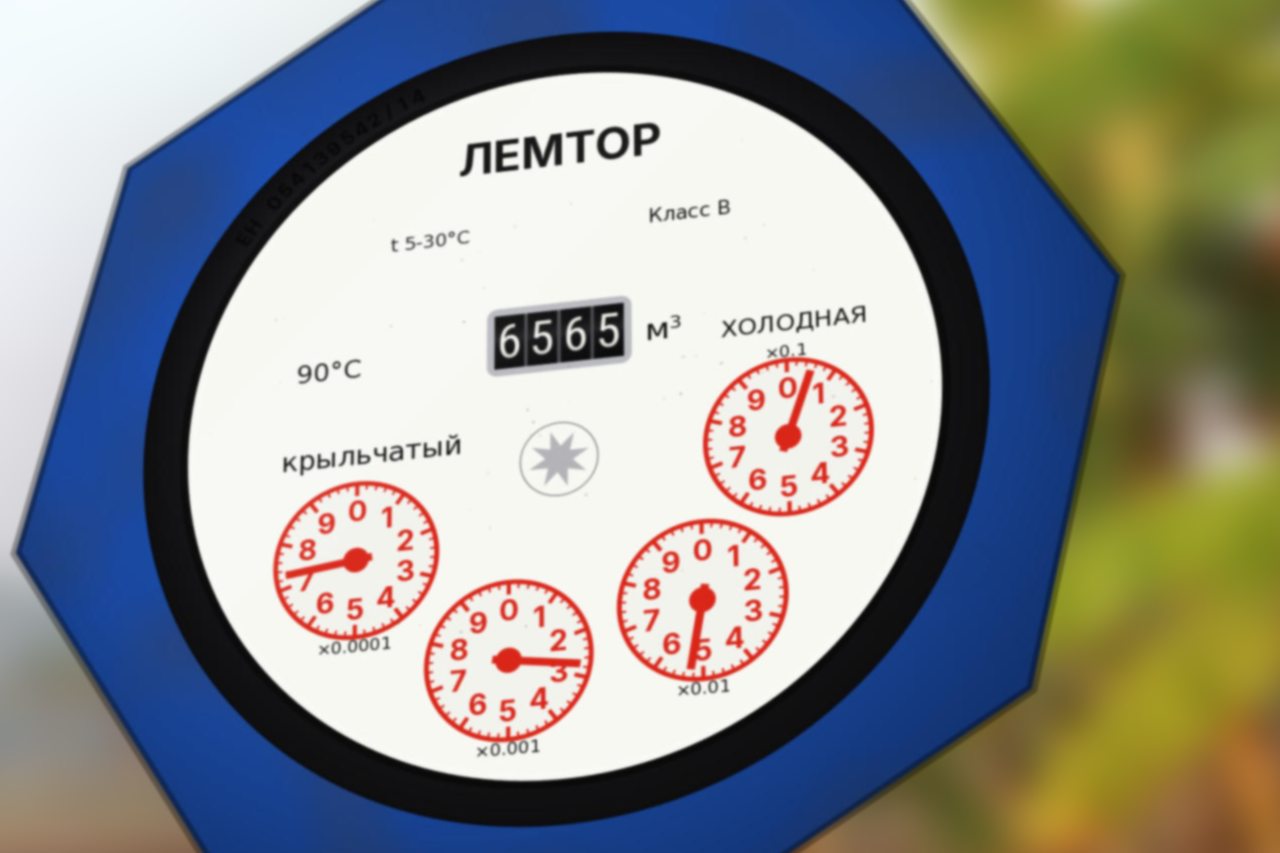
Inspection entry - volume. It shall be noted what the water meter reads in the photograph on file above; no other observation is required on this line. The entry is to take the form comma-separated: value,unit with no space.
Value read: 6565.0527,m³
